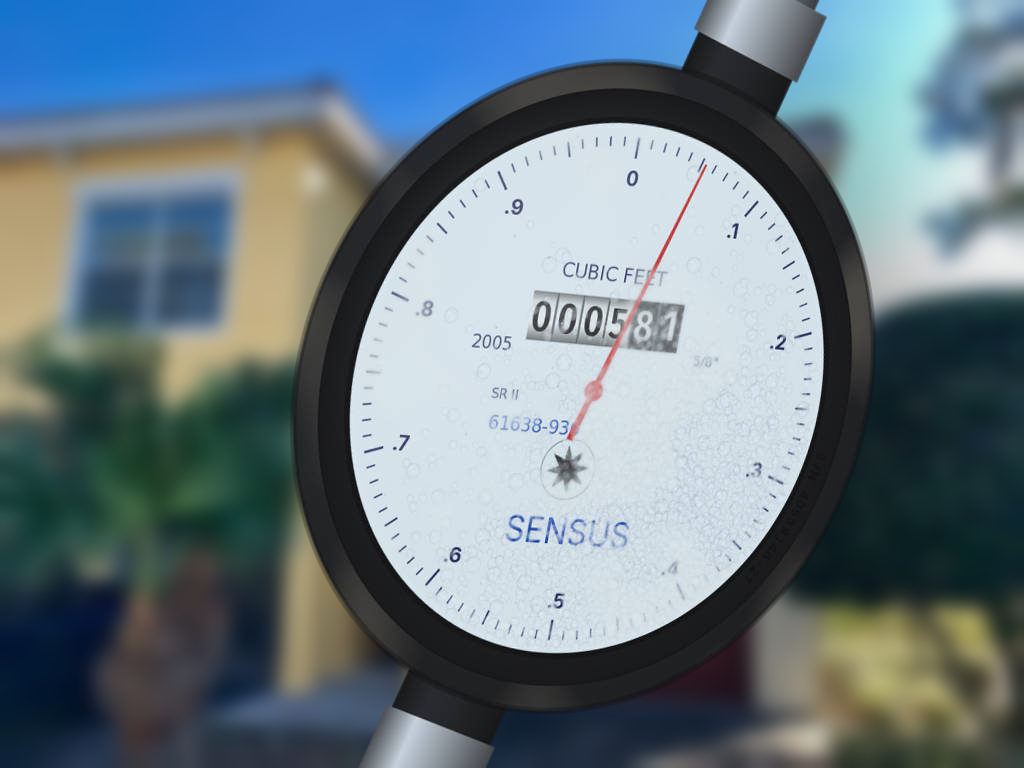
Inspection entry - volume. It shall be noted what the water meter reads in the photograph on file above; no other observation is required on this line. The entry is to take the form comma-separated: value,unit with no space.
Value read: 581.05,ft³
